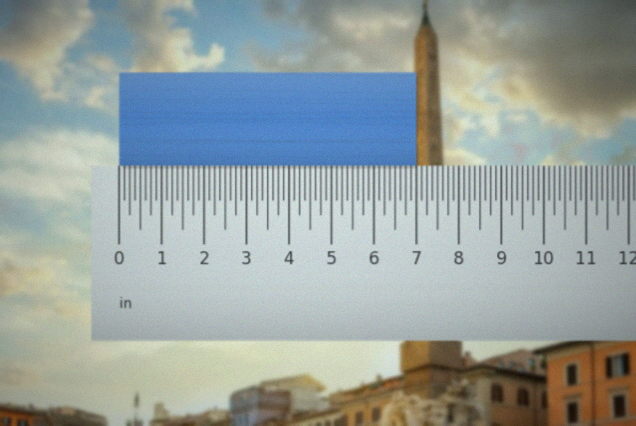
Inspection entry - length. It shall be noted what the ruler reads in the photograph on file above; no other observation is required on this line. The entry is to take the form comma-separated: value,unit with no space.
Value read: 7,in
